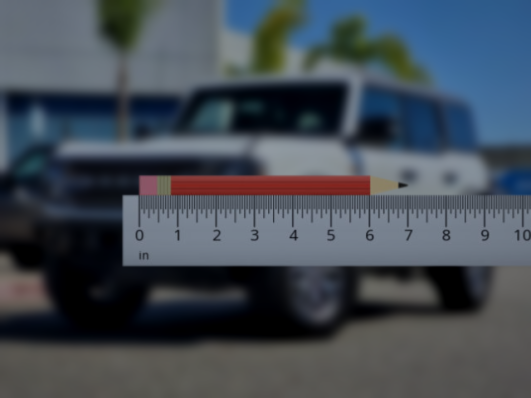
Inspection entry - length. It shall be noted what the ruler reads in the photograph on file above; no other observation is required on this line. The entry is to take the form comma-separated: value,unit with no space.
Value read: 7,in
